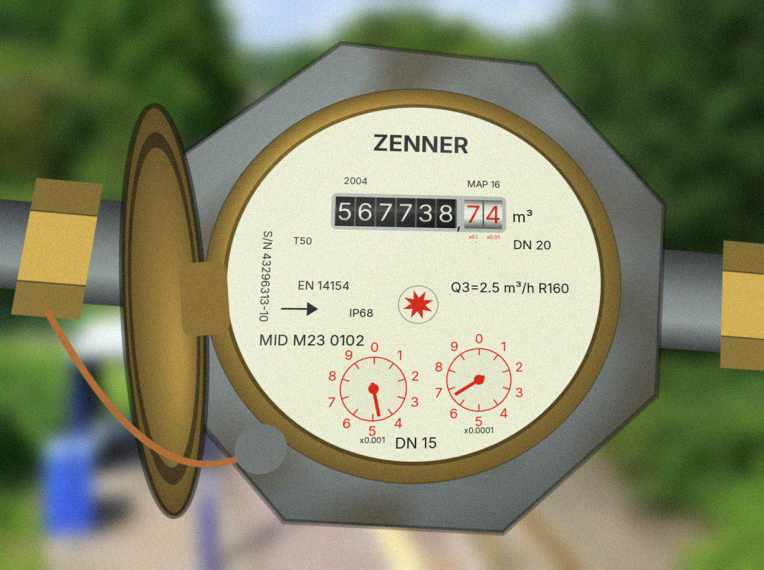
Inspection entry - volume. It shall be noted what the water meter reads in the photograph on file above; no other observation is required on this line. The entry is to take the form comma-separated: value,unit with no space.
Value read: 567738.7446,m³
